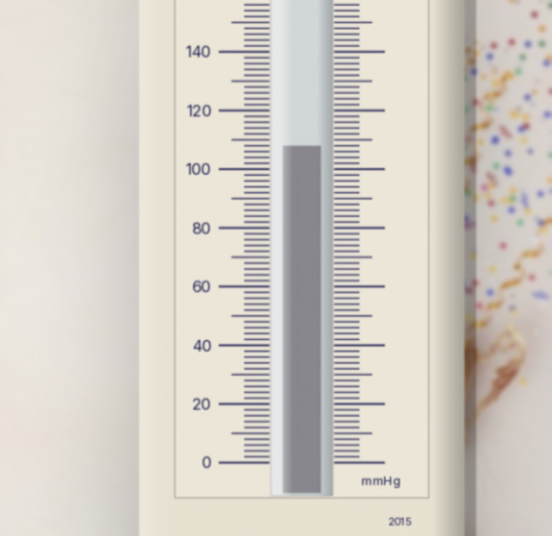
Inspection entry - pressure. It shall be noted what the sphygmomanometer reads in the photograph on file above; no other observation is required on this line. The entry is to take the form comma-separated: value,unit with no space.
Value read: 108,mmHg
